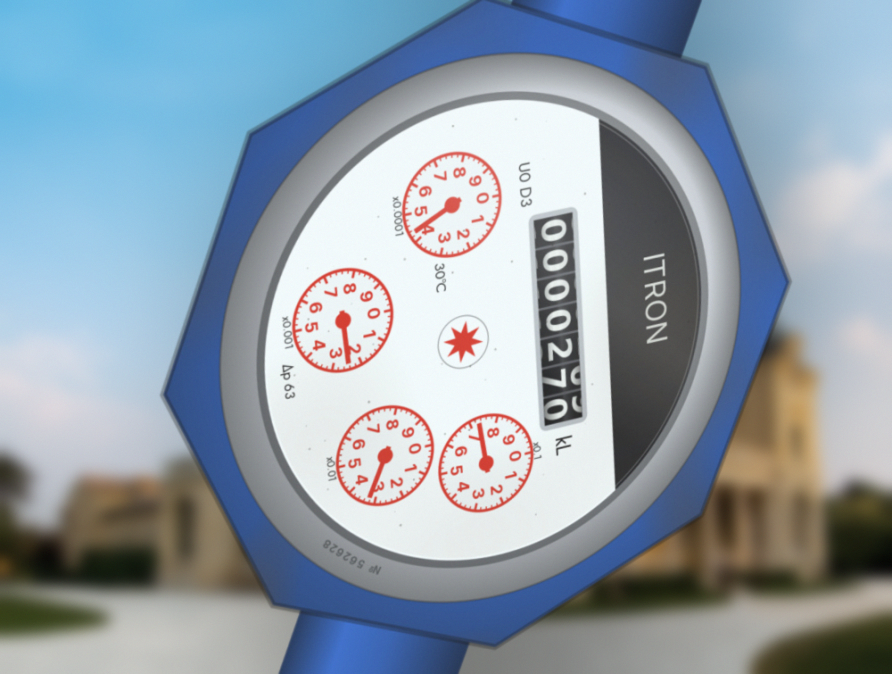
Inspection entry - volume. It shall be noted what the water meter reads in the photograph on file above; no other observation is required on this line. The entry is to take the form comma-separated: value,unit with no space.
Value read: 269.7324,kL
